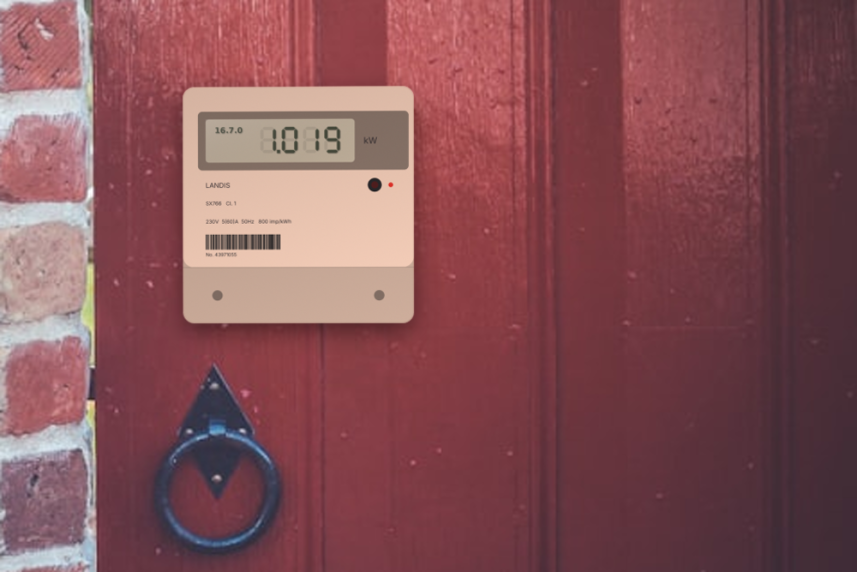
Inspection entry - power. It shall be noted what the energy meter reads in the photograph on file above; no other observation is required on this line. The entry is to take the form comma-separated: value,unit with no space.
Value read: 1.019,kW
